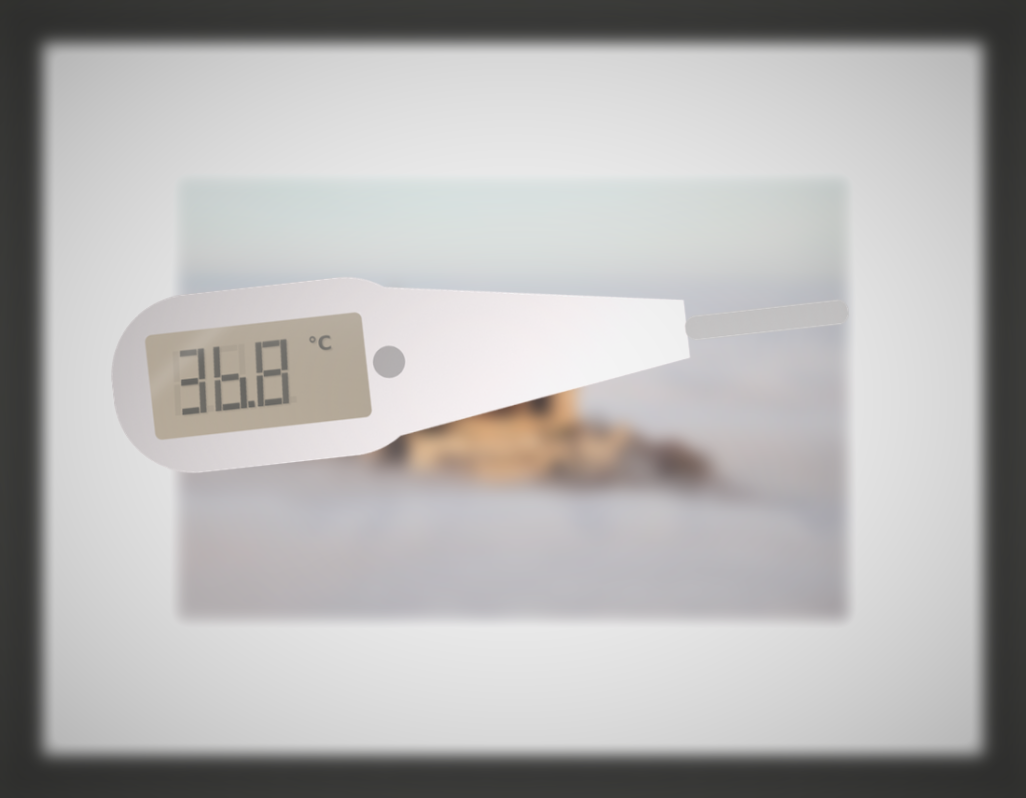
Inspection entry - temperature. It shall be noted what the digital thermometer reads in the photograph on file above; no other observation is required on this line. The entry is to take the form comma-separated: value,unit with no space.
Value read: 36.8,°C
